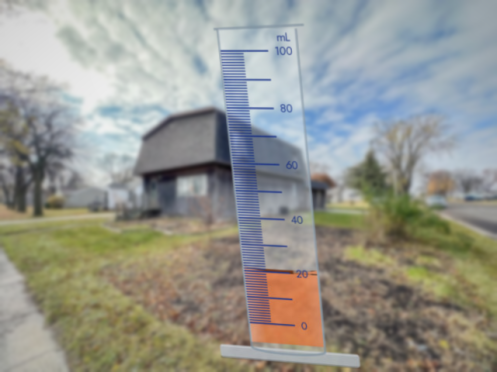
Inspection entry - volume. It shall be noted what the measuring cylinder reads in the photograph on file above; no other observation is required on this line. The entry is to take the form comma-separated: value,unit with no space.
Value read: 20,mL
